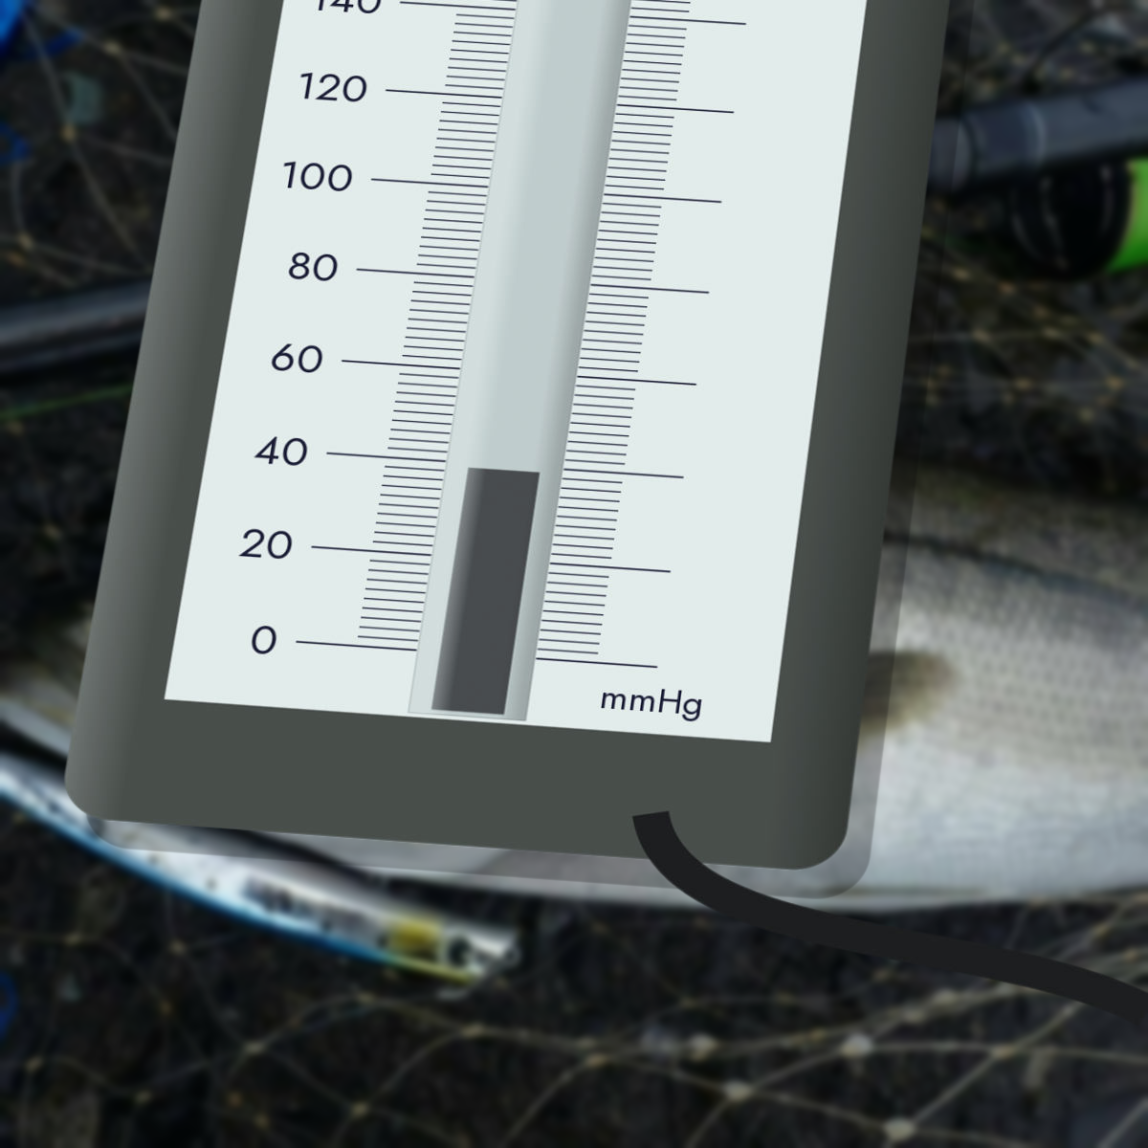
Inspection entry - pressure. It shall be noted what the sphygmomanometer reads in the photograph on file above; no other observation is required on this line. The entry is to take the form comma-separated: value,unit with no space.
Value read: 39,mmHg
